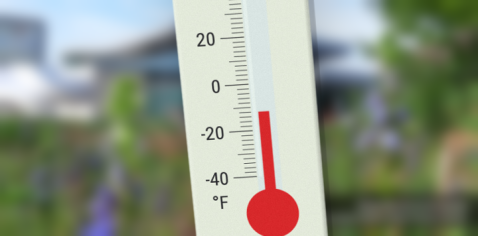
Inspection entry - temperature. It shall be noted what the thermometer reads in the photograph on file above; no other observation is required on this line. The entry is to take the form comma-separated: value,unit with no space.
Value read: -12,°F
